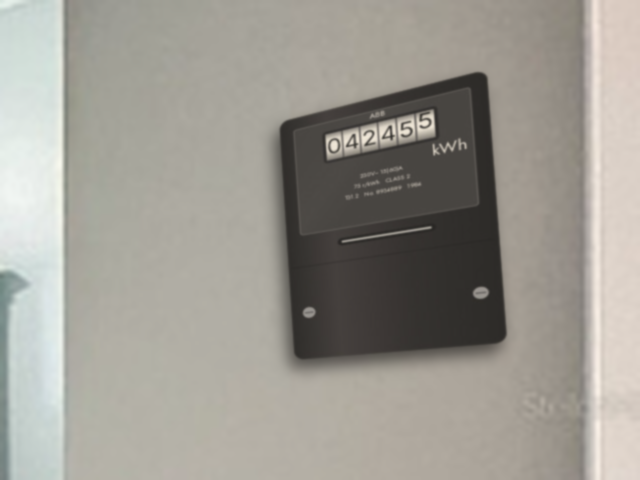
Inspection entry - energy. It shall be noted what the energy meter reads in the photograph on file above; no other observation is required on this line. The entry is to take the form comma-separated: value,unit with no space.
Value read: 42455,kWh
